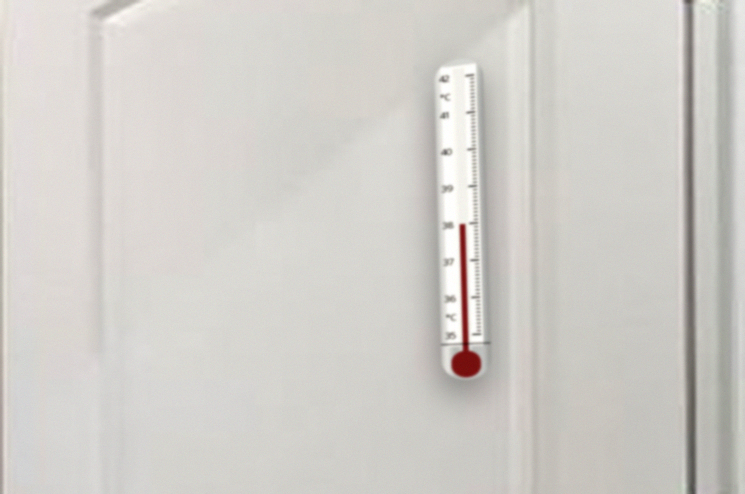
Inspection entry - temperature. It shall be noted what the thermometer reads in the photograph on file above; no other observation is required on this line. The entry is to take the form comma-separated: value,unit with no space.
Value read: 38,°C
